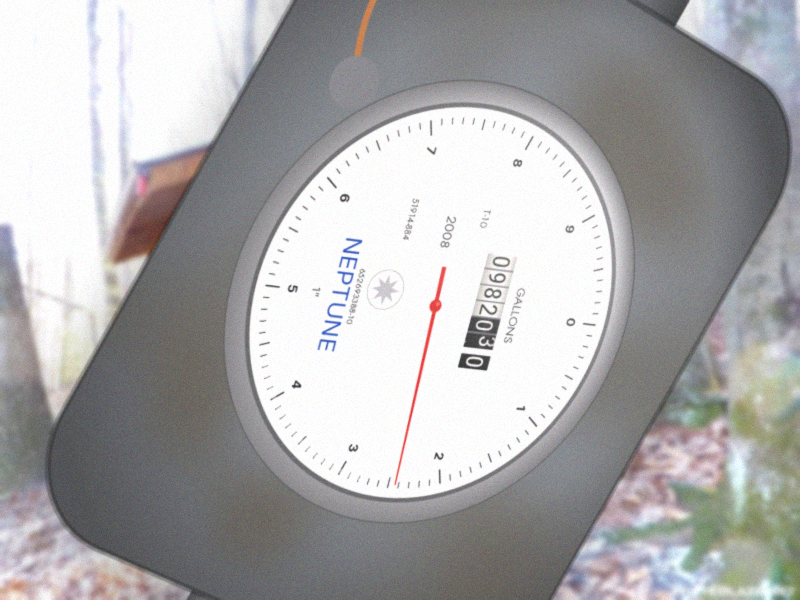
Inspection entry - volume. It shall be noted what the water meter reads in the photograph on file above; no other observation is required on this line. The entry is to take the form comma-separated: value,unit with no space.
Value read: 982032.4,gal
